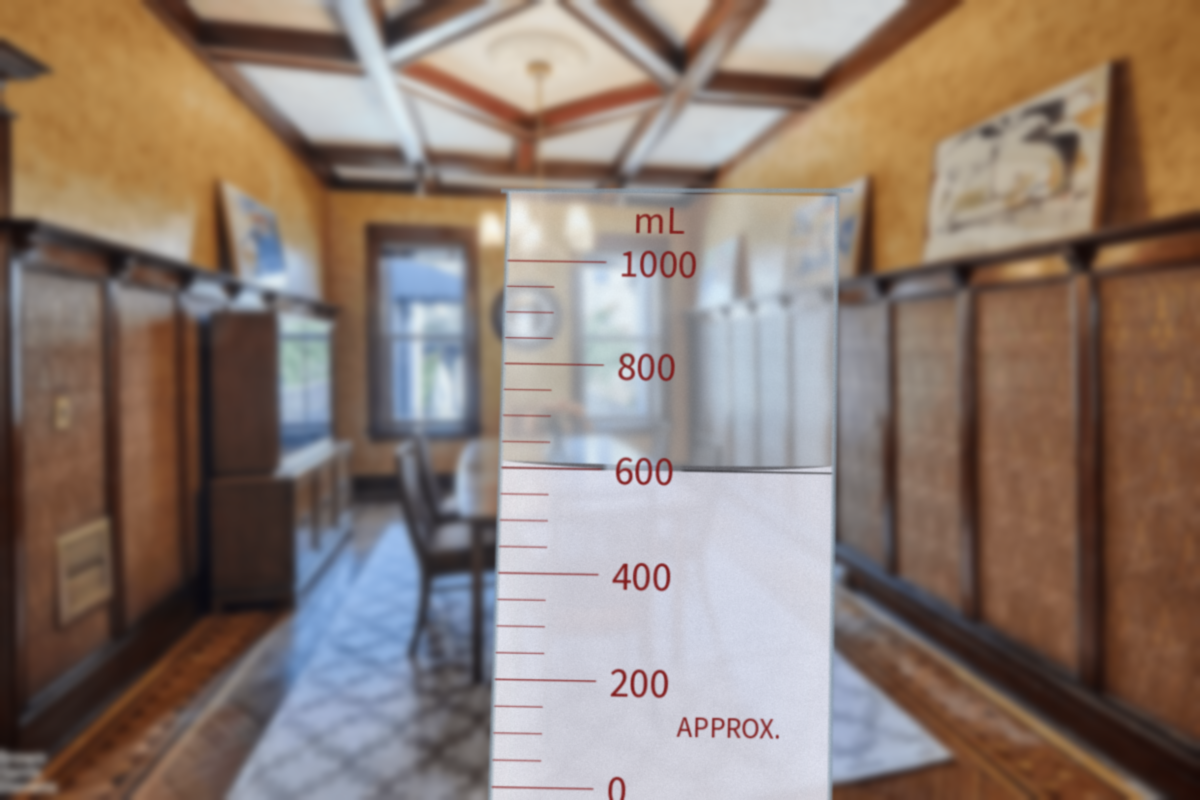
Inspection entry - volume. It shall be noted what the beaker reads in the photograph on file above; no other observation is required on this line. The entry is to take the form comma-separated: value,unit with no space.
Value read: 600,mL
